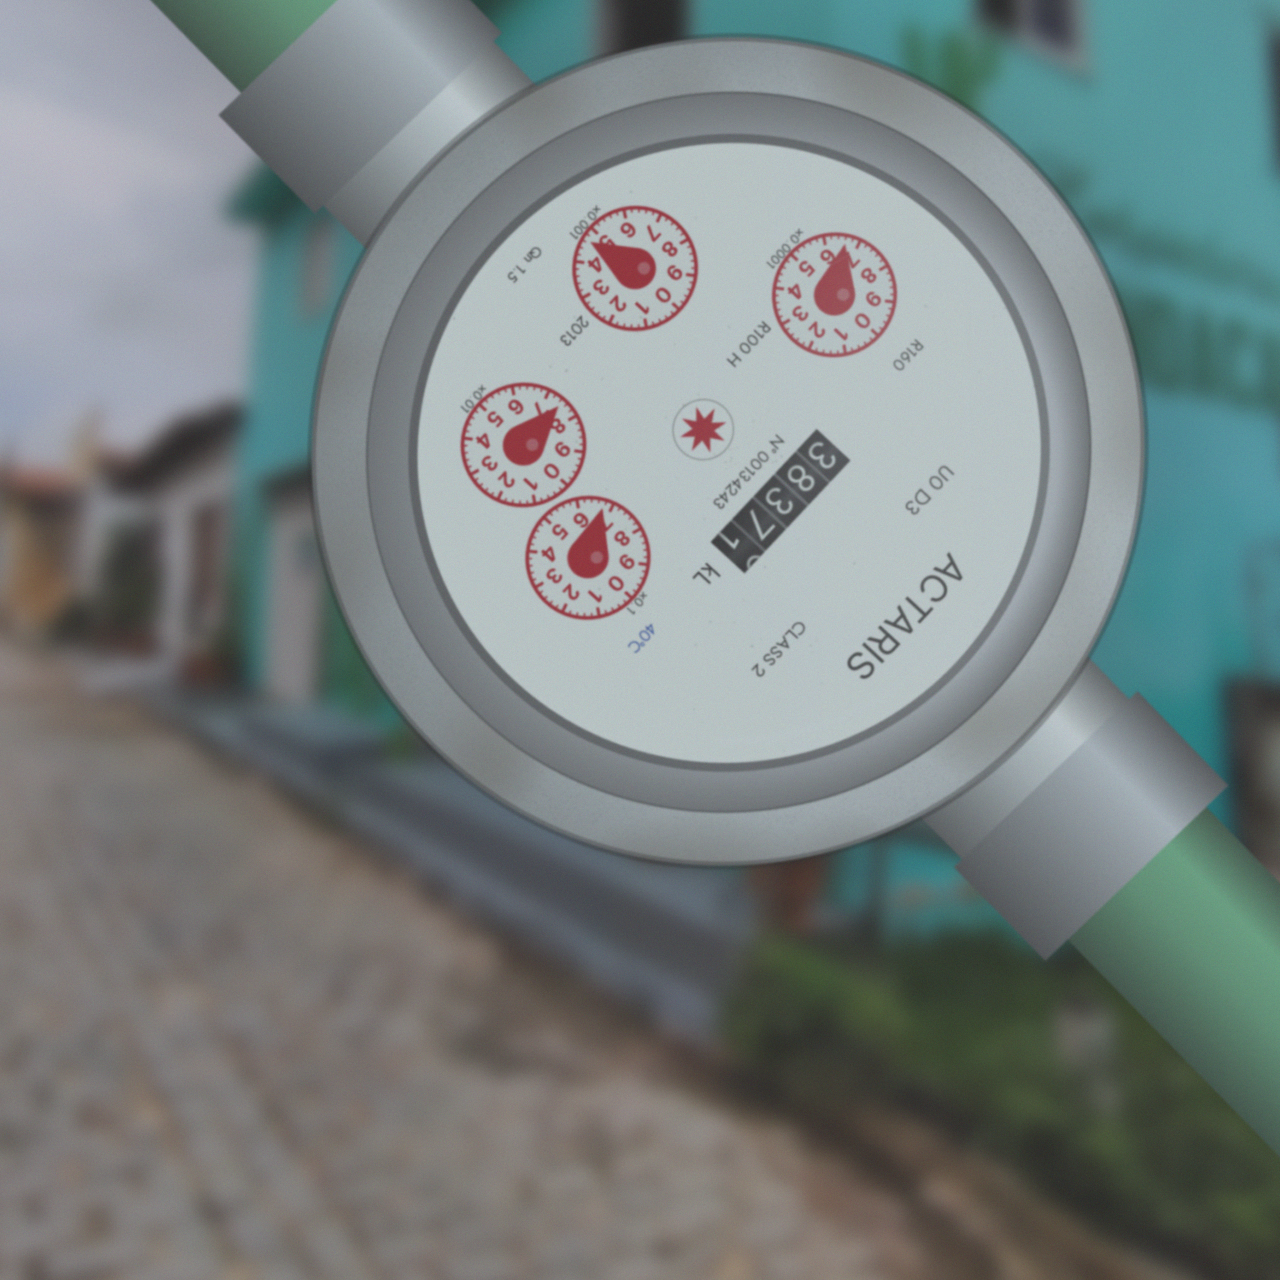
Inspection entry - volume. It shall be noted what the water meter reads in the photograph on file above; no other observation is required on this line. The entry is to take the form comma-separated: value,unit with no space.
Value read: 38370.6746,kL
